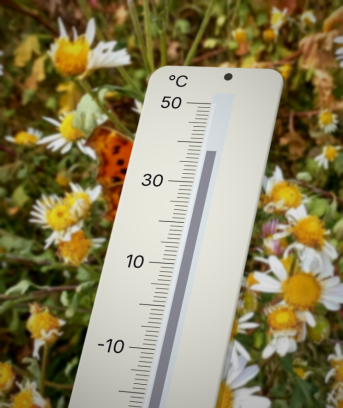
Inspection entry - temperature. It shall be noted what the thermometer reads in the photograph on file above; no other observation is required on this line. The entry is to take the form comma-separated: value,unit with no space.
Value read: 38,°C
